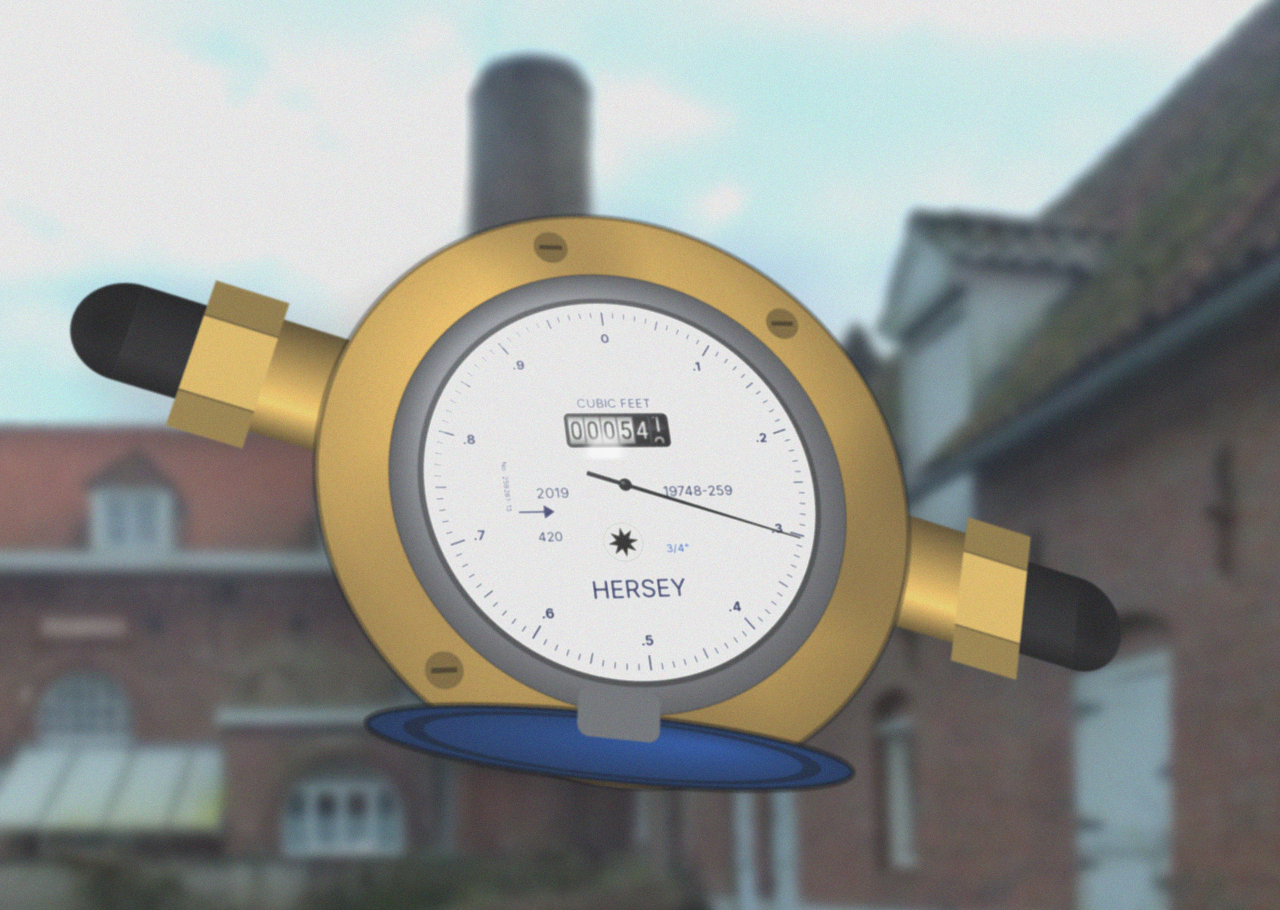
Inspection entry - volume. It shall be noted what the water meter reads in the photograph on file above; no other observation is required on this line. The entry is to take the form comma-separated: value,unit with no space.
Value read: 541.30,ft³
